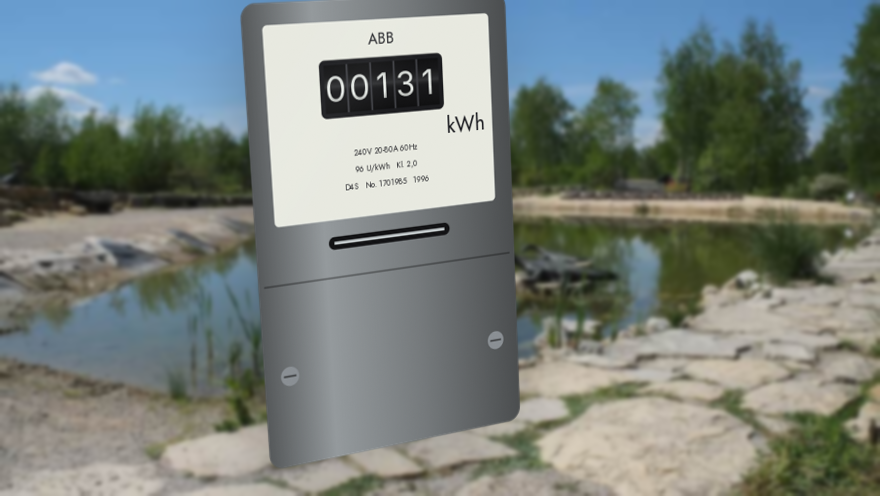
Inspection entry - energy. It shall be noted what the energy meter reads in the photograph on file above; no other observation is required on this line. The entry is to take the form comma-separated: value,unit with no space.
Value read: 131,kWh
